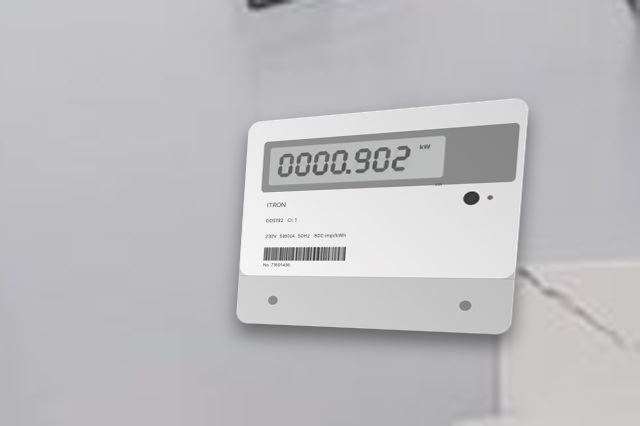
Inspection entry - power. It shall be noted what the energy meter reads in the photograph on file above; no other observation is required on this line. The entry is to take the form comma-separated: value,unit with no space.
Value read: 0.902,kW
